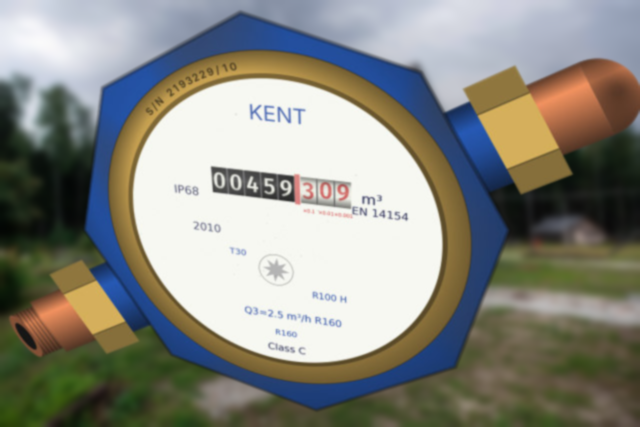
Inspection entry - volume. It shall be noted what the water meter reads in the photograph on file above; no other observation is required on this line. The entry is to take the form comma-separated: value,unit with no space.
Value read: 459.309,m³
